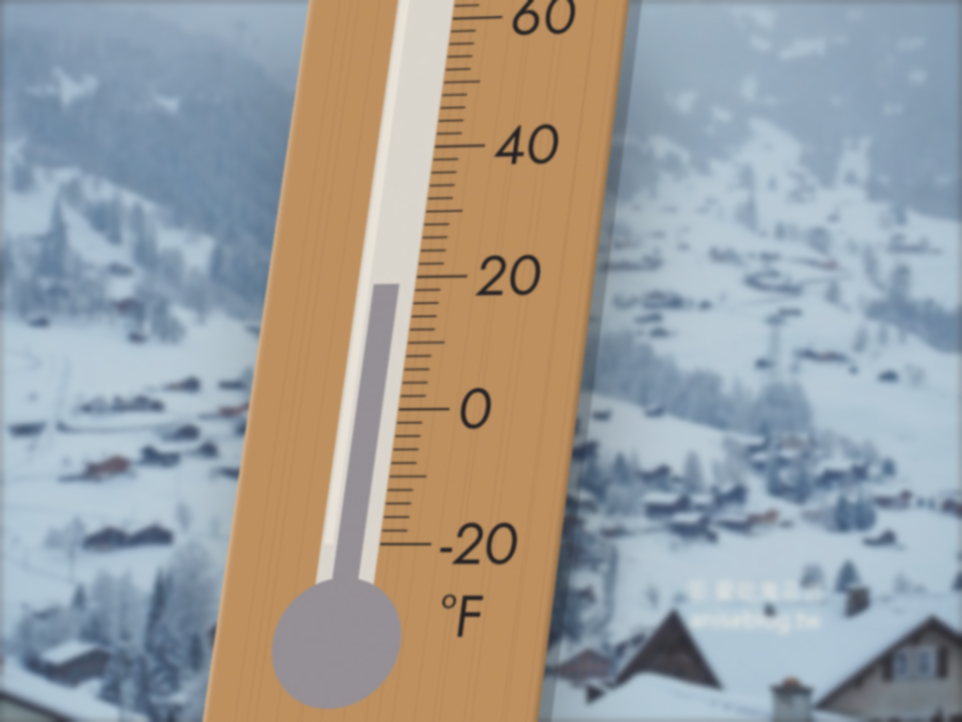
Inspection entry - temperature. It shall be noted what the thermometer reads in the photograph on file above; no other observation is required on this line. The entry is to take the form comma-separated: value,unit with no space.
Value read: 19,°F
